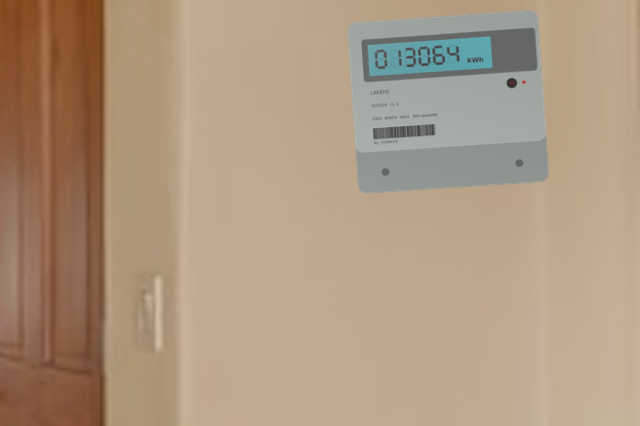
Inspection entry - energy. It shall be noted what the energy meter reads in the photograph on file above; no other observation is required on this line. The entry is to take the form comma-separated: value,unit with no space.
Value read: 13064,kWh
